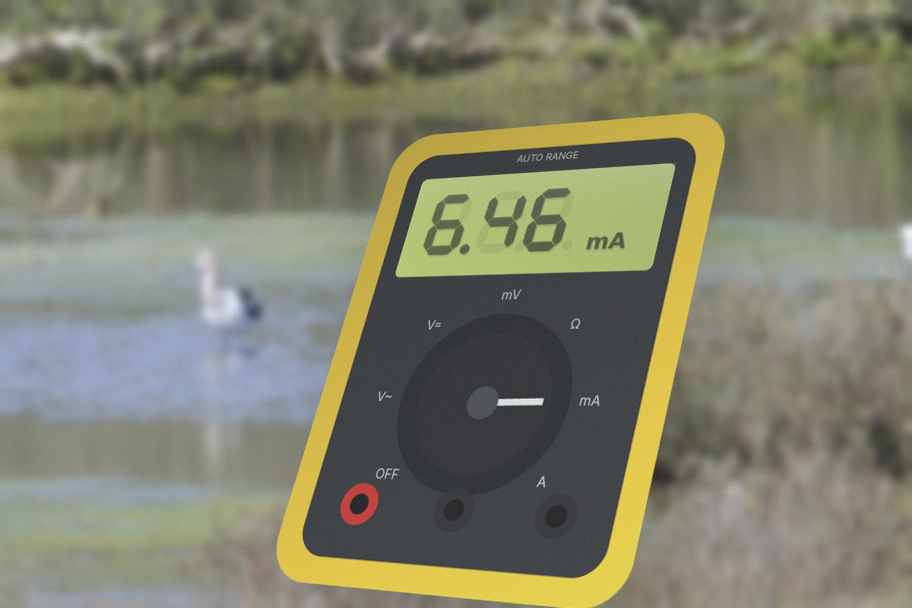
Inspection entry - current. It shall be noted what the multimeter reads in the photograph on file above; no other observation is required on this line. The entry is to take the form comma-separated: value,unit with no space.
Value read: 6.46,mA
